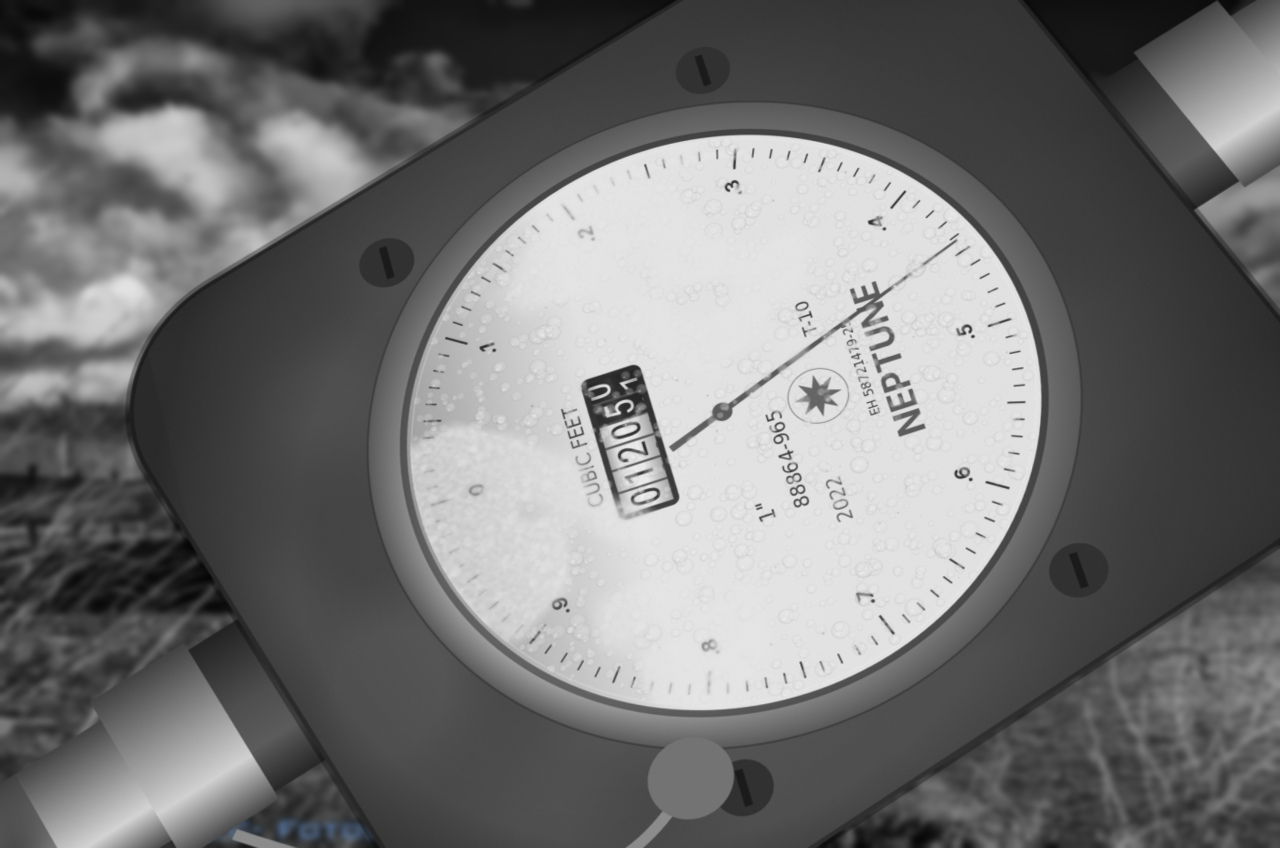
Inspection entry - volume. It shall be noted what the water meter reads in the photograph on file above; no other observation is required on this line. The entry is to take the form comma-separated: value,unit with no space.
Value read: 12050.44,ft³
